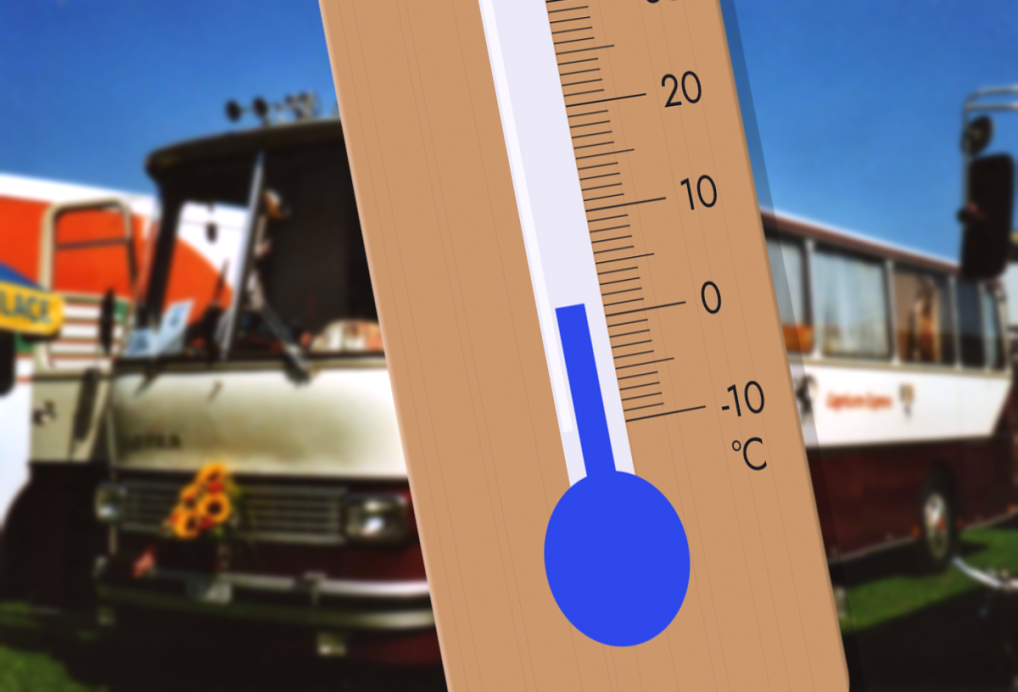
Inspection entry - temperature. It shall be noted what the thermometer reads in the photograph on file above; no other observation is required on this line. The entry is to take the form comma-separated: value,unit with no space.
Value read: 1.5,°C
